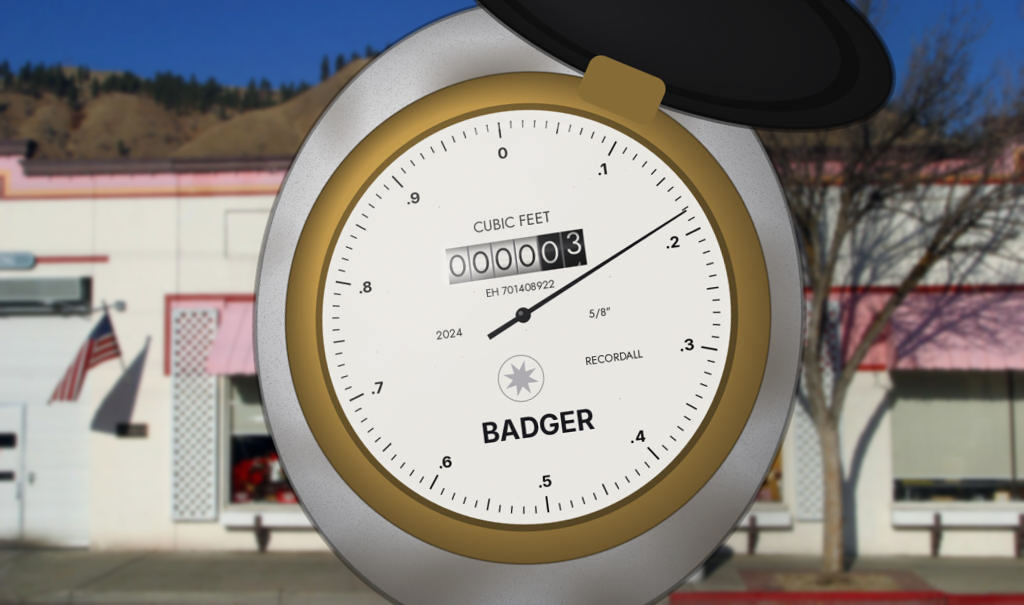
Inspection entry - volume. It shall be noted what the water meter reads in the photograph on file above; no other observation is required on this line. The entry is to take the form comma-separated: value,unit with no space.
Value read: 3.18,ft³
